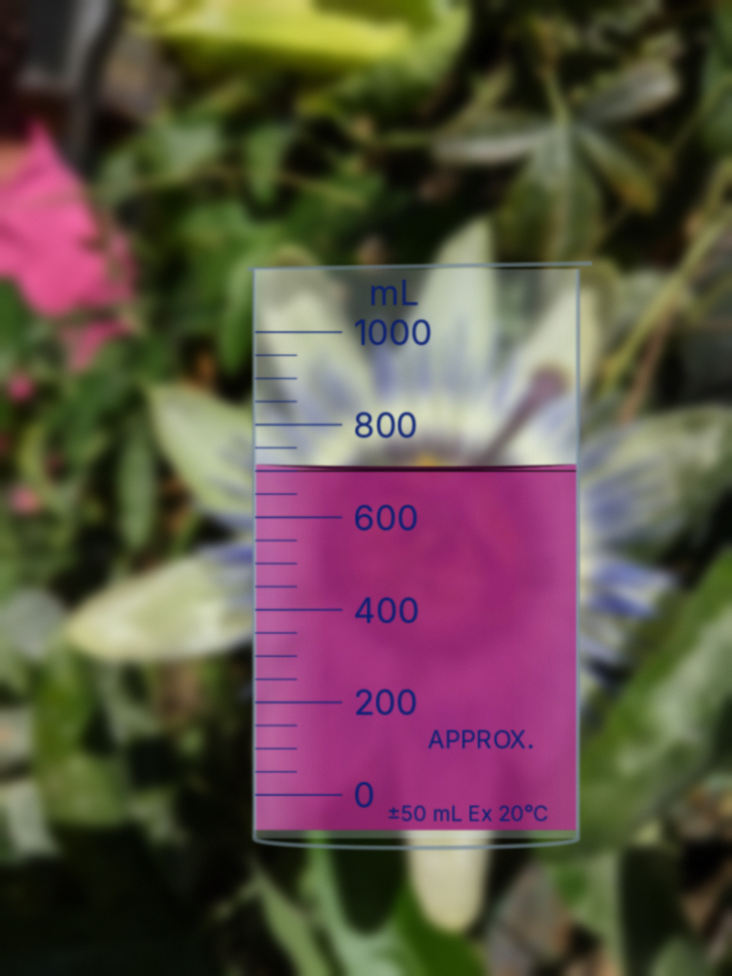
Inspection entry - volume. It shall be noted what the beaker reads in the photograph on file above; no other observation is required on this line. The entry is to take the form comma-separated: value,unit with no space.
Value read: 700,mL
